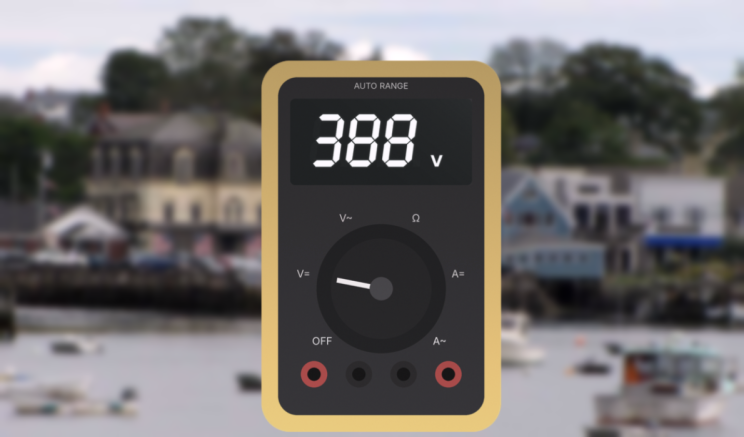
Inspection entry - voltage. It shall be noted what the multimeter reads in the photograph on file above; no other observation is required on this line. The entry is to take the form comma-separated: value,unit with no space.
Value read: 388,V
